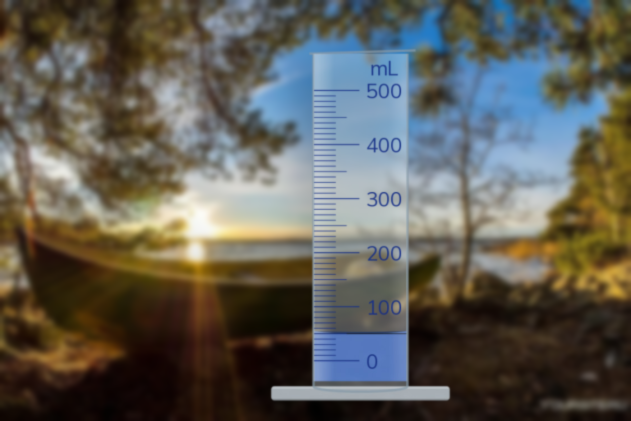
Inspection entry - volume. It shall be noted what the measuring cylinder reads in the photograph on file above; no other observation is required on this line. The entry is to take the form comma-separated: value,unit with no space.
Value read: 50,mL
